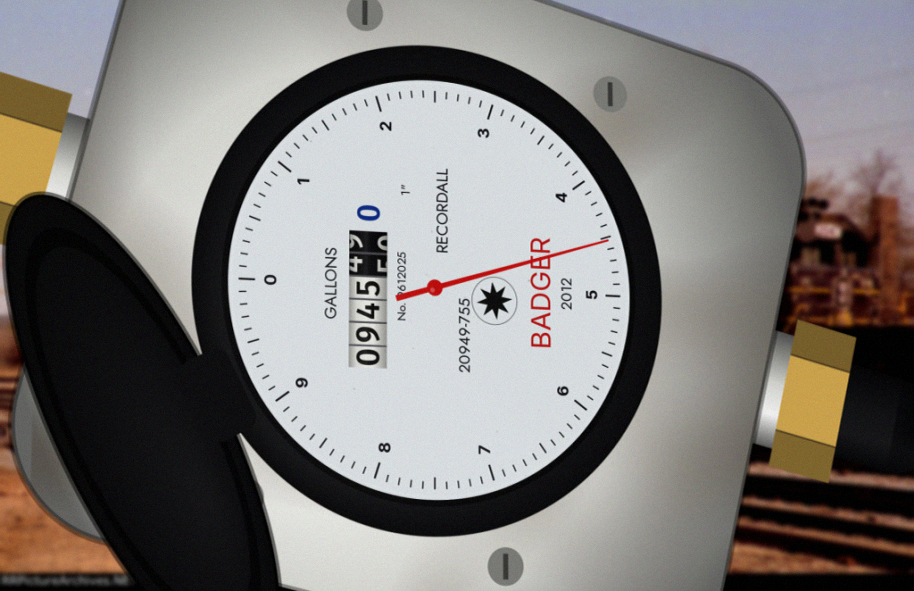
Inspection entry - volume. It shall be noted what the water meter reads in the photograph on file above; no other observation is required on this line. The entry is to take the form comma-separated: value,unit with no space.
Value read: 945494.5,gal
